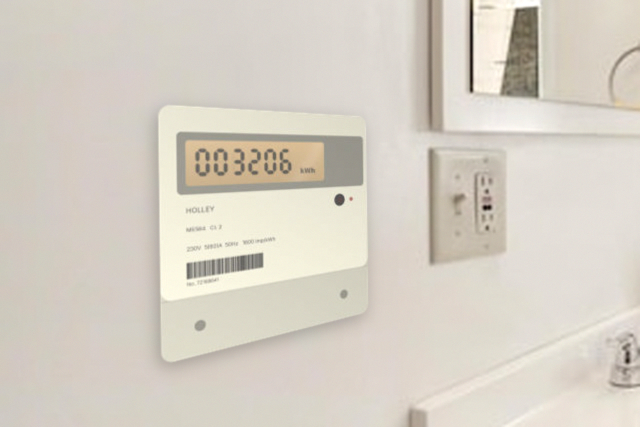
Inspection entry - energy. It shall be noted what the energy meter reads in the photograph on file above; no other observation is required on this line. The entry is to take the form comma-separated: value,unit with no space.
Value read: 3206,kWh
